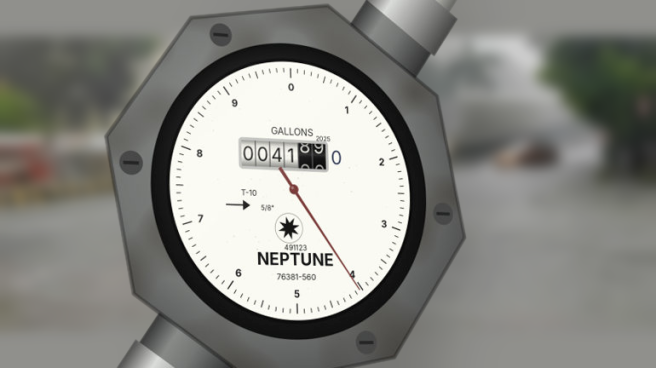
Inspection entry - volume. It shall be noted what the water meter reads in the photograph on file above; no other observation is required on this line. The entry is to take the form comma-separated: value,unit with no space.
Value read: 41894.0,gal
